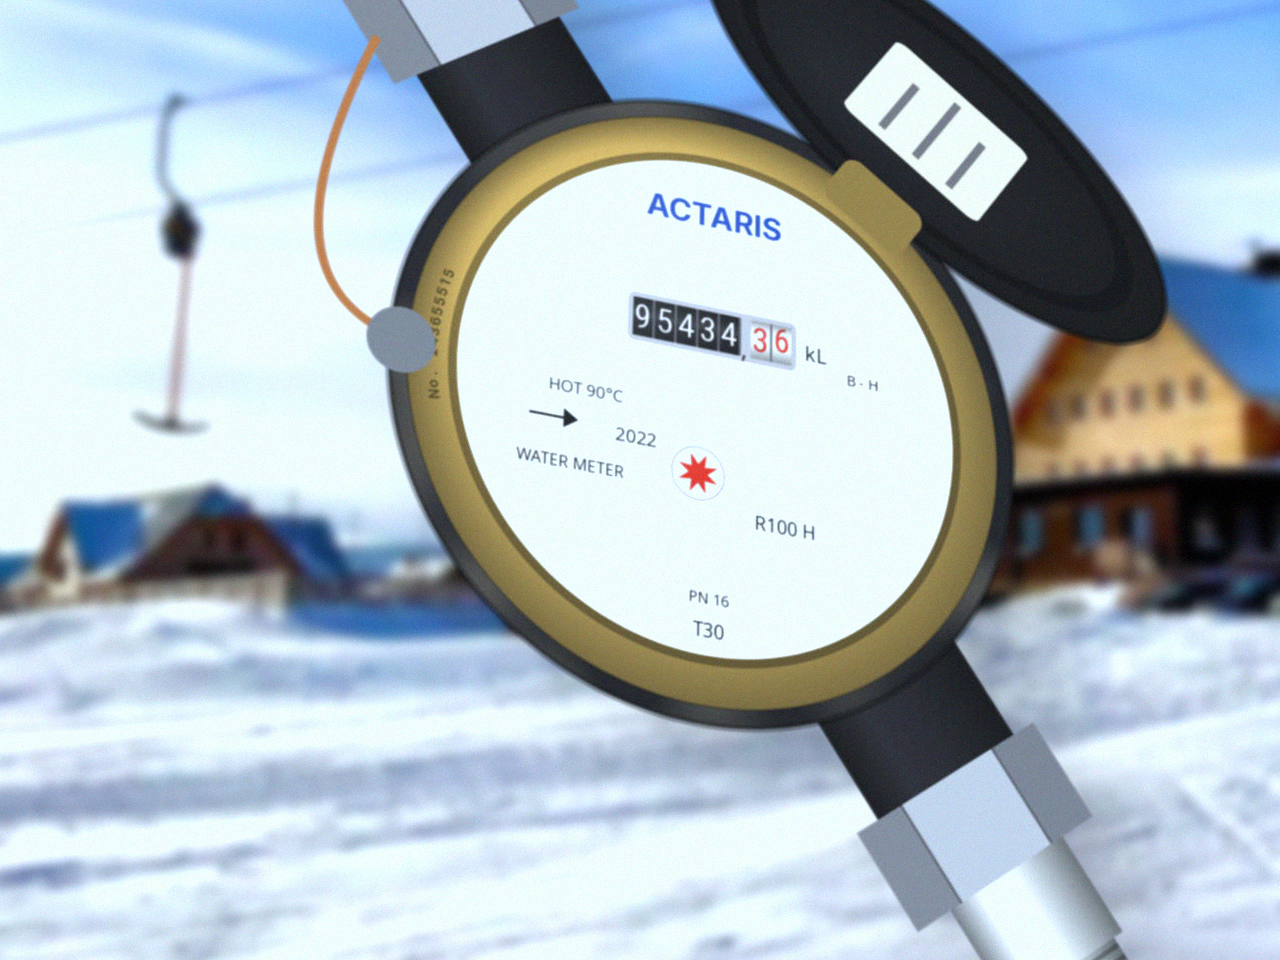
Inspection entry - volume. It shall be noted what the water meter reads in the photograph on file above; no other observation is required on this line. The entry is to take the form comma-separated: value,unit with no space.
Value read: 95434.36,kL
